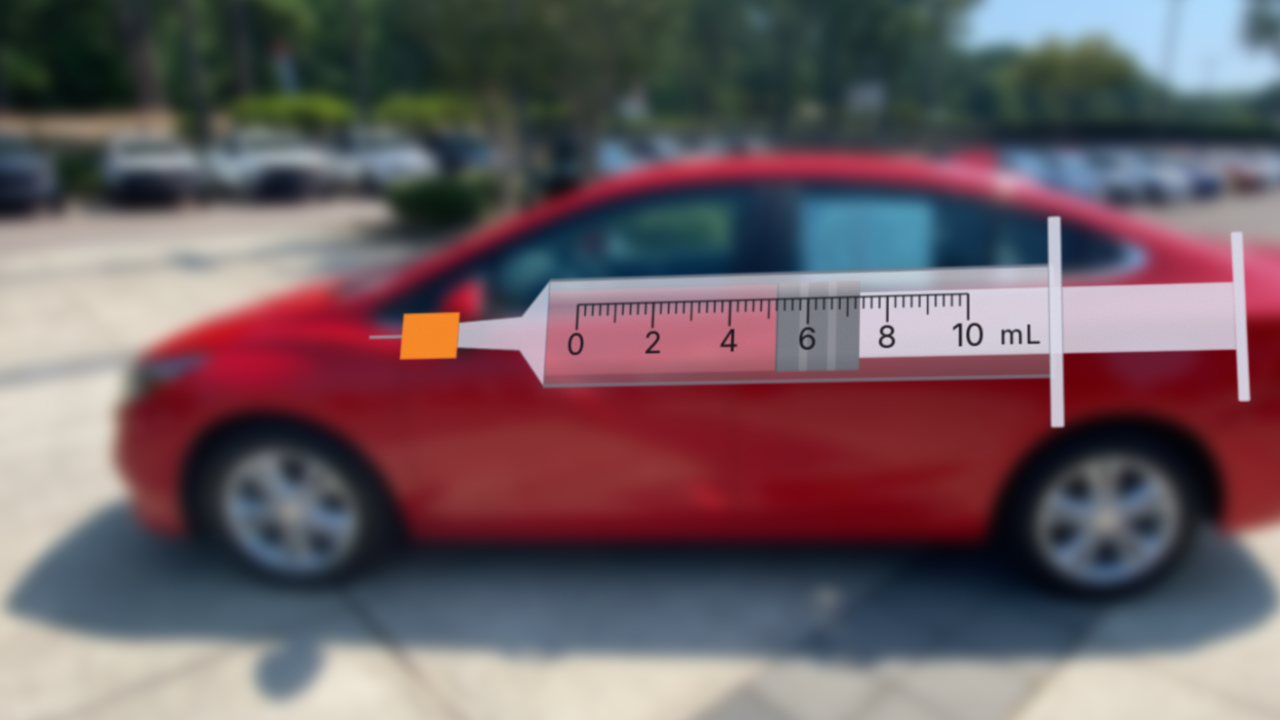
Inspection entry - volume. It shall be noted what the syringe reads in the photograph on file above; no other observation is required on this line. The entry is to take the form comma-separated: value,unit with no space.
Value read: 5.2,mL
